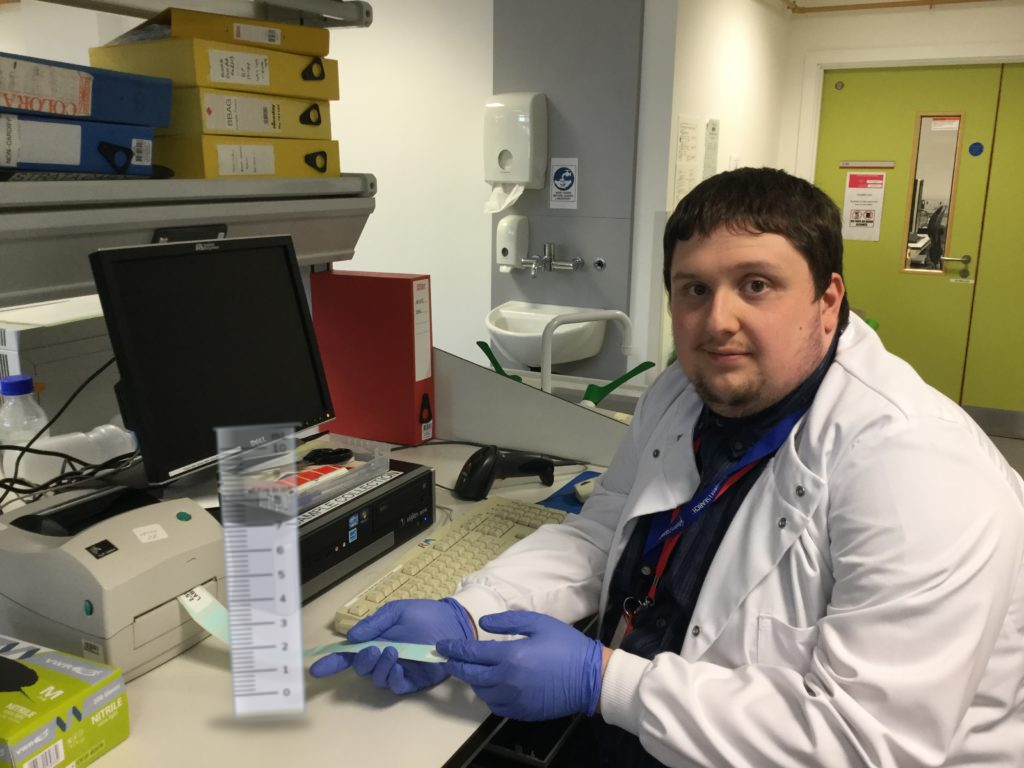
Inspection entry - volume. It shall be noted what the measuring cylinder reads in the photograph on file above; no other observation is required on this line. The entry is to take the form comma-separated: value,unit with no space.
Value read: 7,mL
